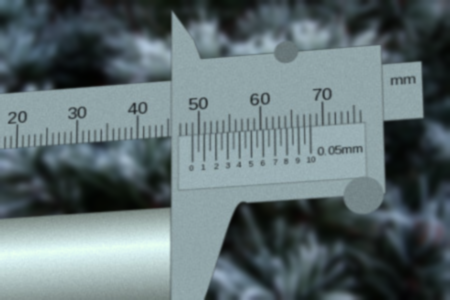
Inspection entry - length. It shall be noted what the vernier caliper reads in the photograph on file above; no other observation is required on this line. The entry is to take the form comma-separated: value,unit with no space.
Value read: 49.0,mm
